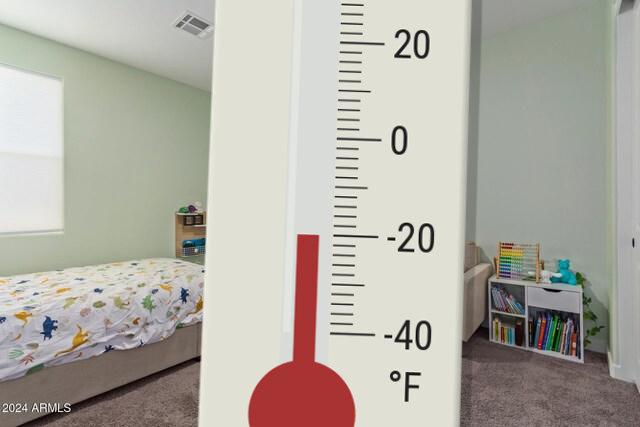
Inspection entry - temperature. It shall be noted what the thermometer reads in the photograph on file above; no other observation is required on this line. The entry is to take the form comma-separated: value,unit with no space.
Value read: -20,°F
